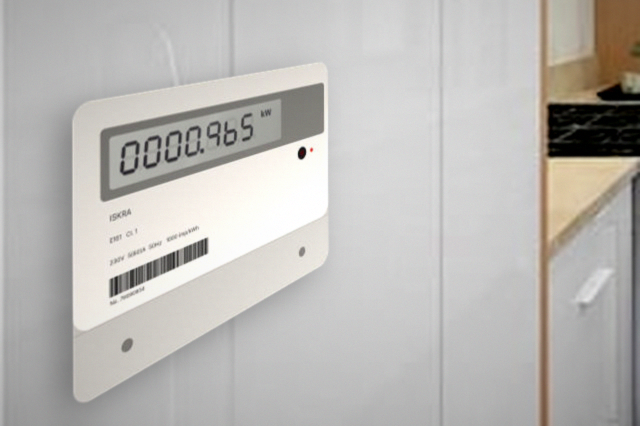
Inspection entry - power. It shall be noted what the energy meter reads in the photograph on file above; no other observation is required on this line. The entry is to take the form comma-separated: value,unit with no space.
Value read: 0.965,kW
